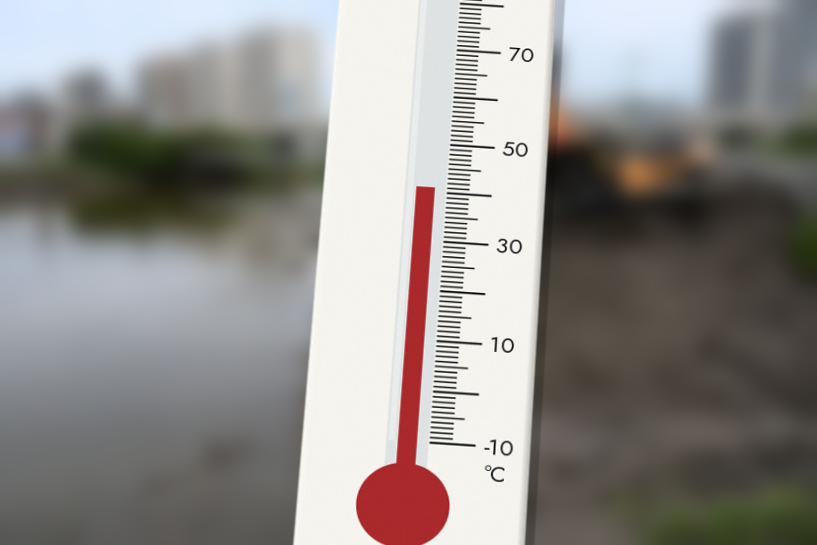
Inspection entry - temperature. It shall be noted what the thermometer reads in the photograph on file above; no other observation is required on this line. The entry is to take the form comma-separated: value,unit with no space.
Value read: 41,°C
